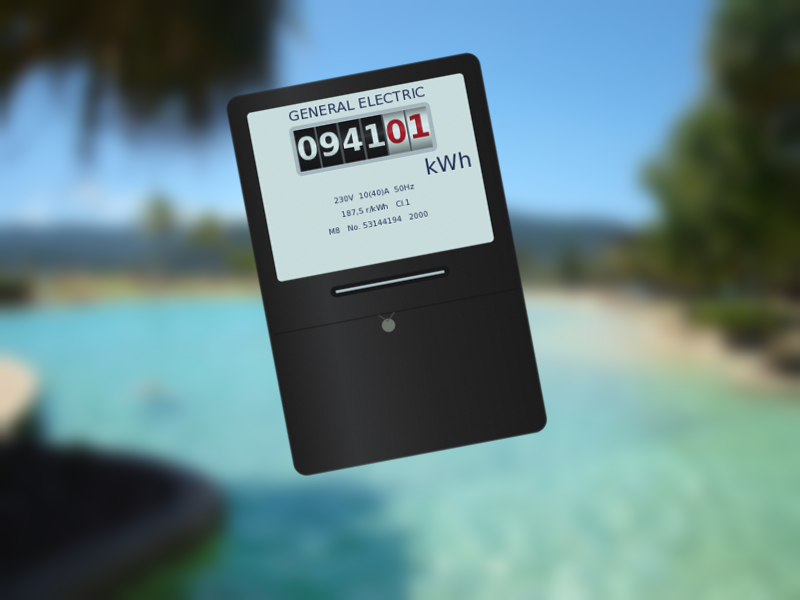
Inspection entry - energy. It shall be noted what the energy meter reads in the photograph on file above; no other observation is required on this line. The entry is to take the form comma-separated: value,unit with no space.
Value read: 941.01,kWh
